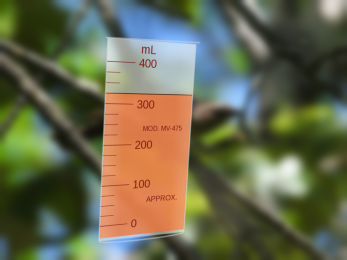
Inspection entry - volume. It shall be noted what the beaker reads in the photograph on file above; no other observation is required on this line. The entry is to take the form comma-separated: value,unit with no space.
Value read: 325,mL
